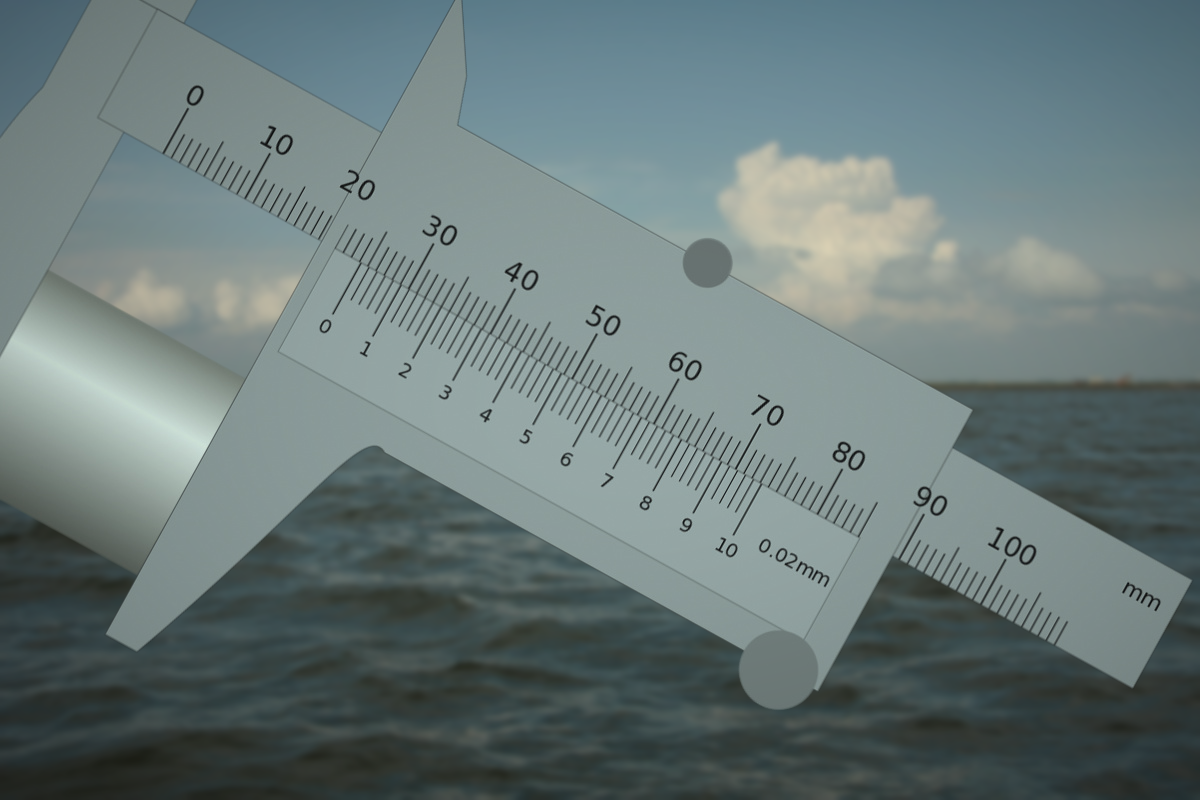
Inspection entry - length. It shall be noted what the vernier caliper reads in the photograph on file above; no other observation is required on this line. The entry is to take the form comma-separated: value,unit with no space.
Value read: 24.2,mm
